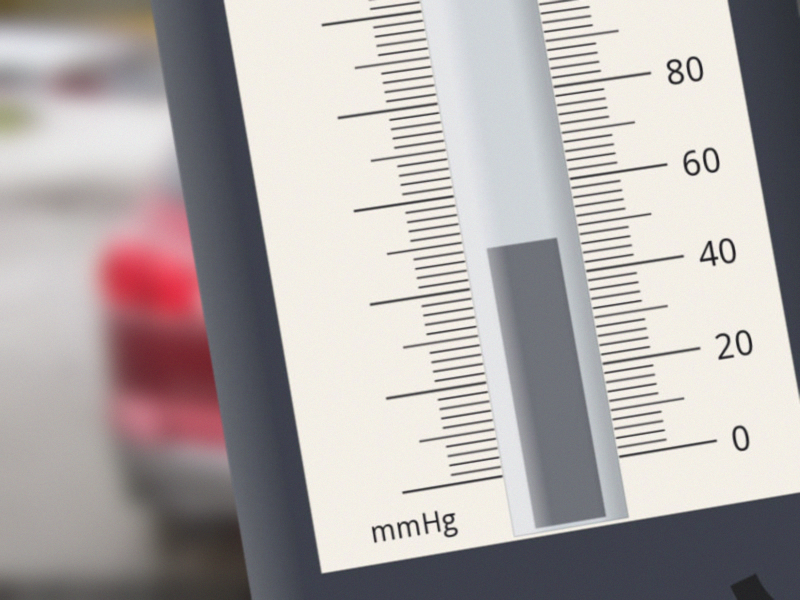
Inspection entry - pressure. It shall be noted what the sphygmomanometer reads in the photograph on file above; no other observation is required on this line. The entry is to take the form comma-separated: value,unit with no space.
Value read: 48,mmHg
